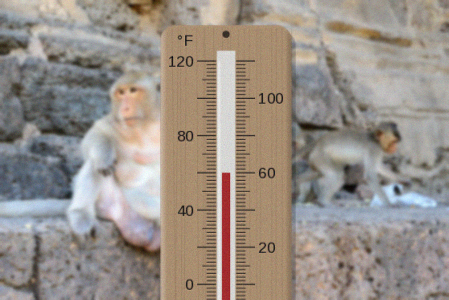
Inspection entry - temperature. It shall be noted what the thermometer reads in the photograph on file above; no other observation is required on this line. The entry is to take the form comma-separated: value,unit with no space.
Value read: 60,°F
